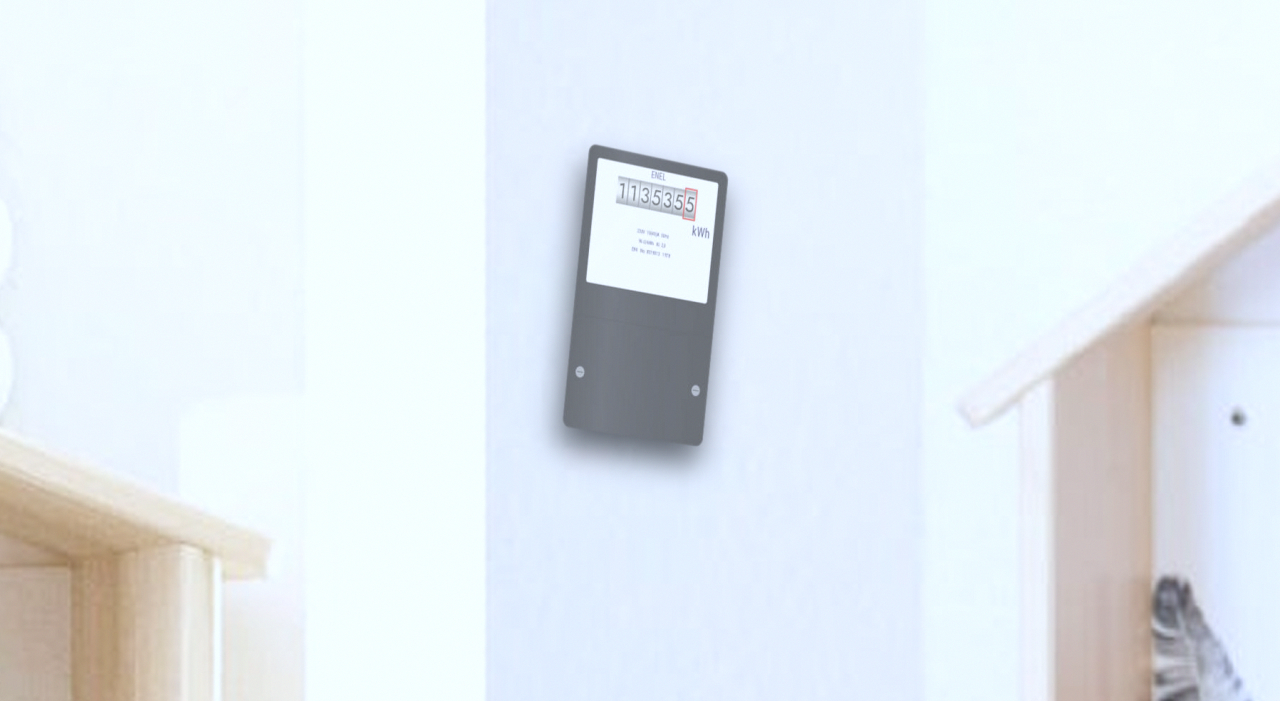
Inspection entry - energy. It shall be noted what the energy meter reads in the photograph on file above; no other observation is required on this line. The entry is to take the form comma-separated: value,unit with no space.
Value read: 113535.5,kWh
